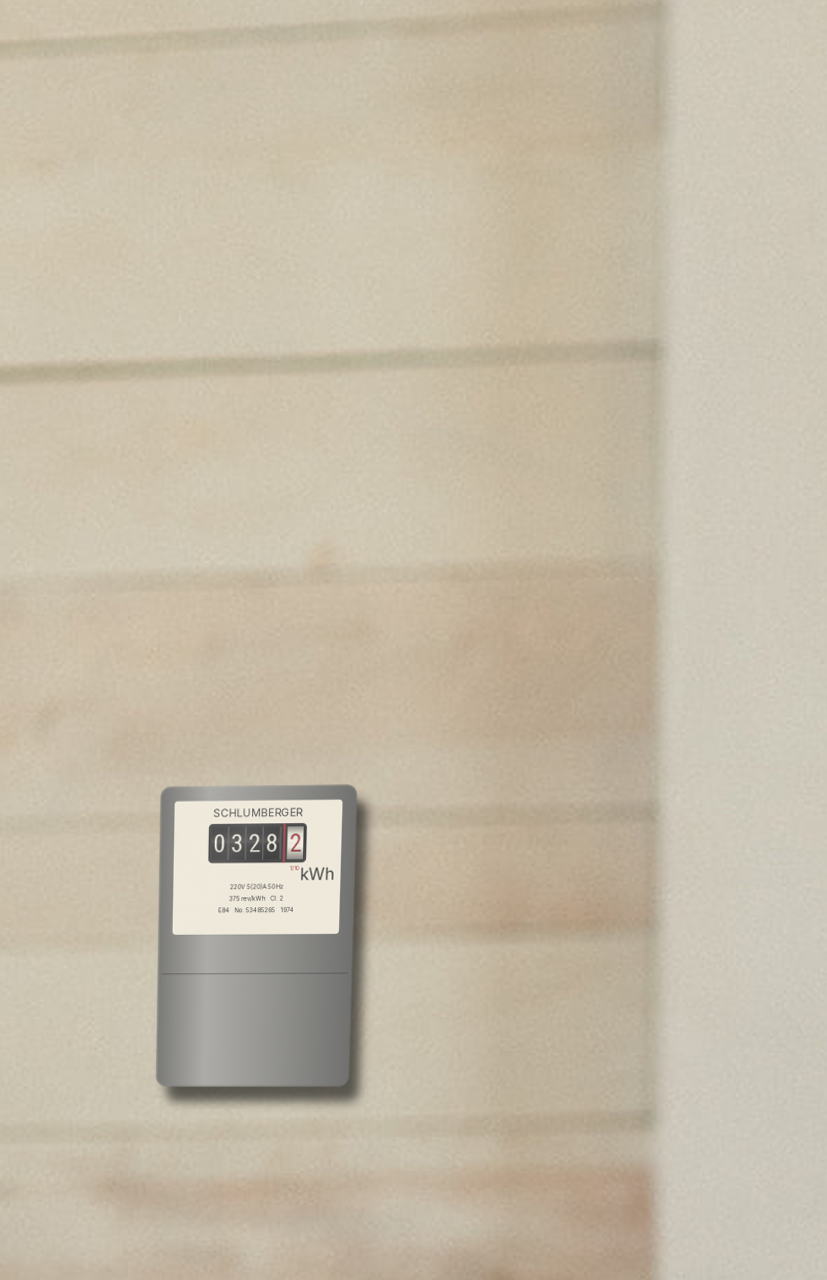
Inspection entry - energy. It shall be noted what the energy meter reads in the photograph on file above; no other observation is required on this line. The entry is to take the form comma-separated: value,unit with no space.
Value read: 328.2,kWh
